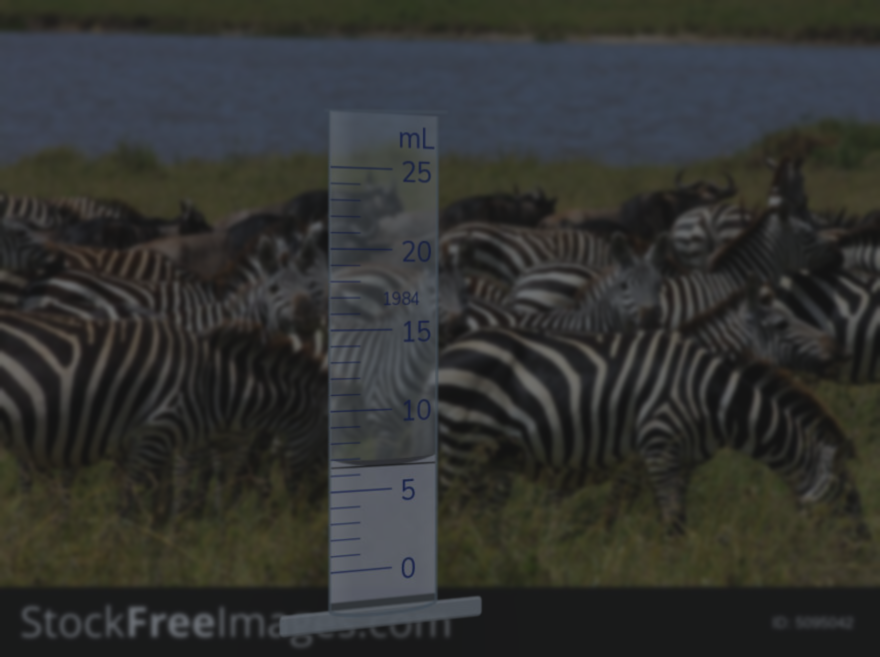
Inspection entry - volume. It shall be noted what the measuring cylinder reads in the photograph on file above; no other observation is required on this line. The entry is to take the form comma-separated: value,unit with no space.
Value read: 6.5,mL
